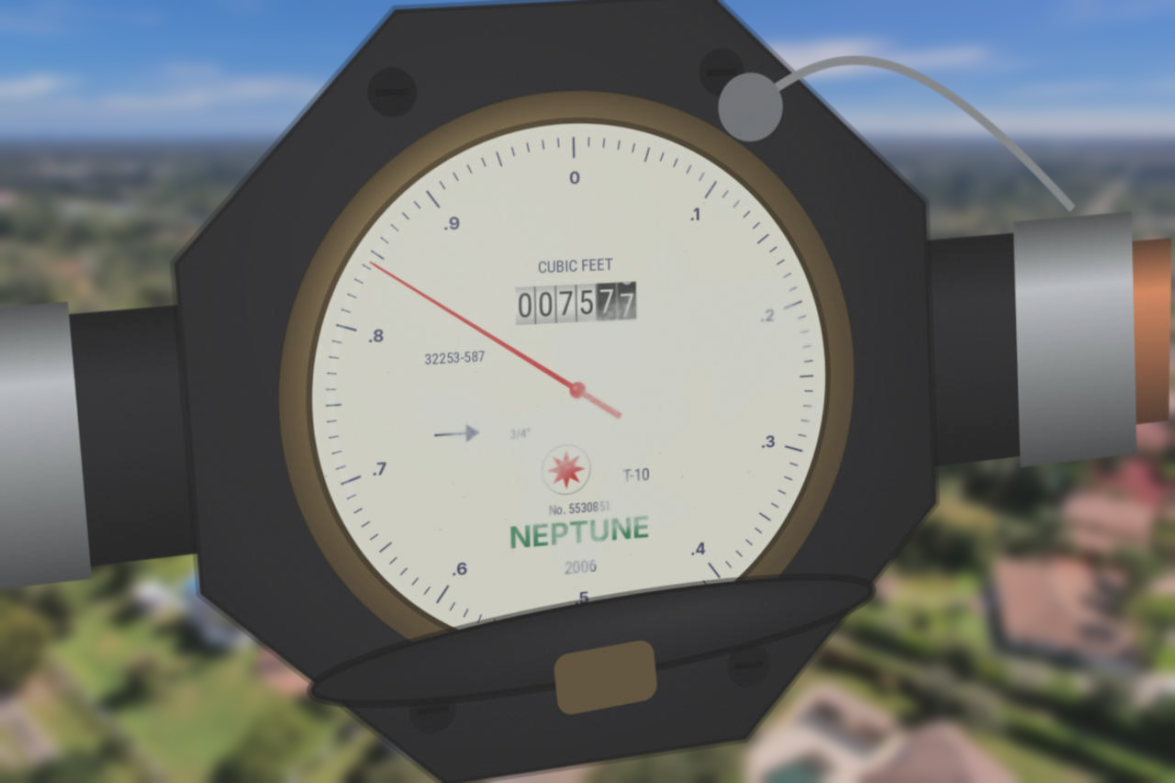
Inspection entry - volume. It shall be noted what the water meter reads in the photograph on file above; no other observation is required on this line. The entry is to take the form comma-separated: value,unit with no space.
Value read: 7576.84,ft³
